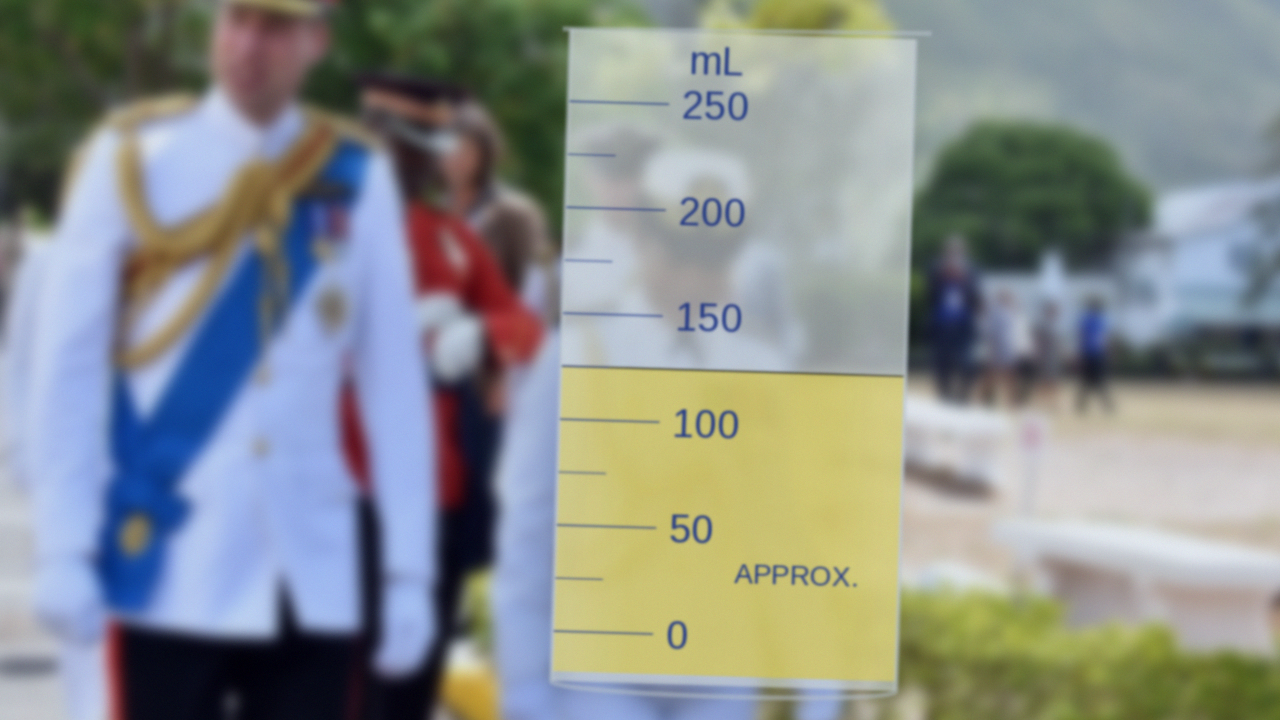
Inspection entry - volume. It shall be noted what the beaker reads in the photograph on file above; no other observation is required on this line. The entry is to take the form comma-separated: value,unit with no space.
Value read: 125,mL
